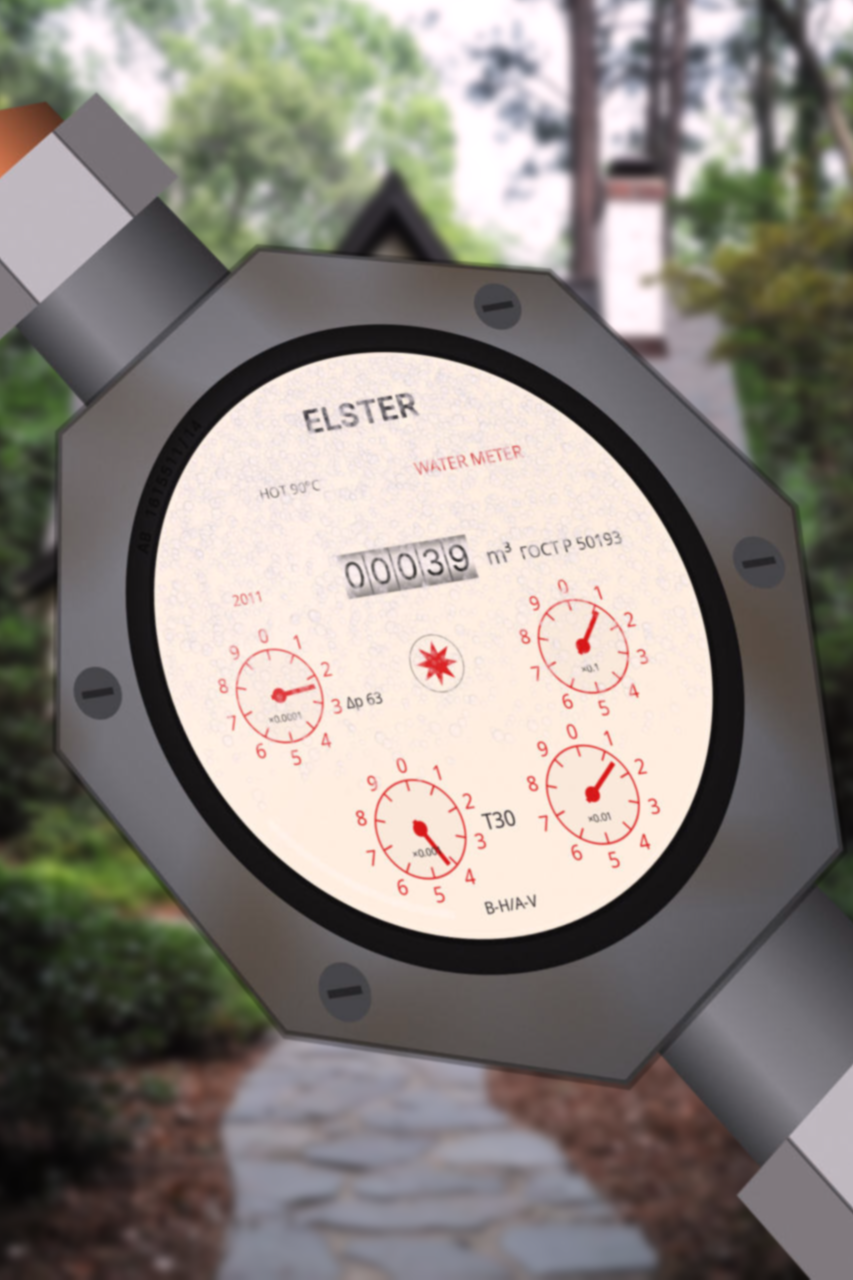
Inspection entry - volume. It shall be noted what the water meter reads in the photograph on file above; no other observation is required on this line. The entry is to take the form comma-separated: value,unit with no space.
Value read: 39.1142,m³
